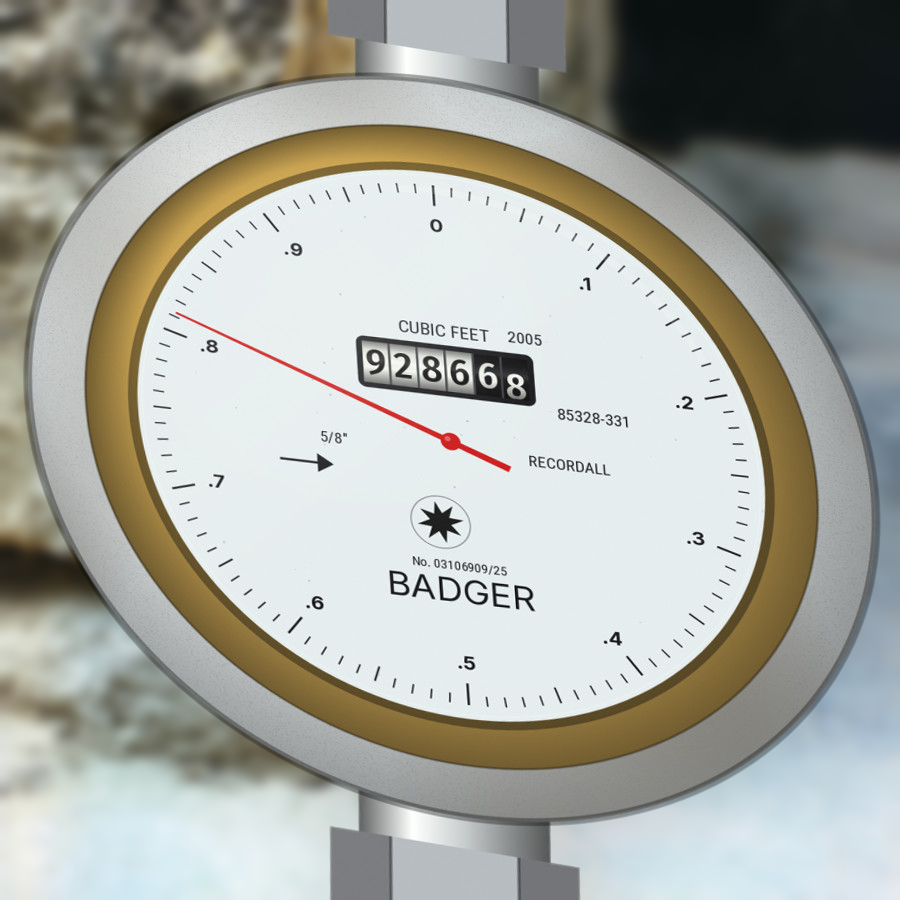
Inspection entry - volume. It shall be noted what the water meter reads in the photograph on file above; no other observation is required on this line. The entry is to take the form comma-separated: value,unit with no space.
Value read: 928667.81,ft³
